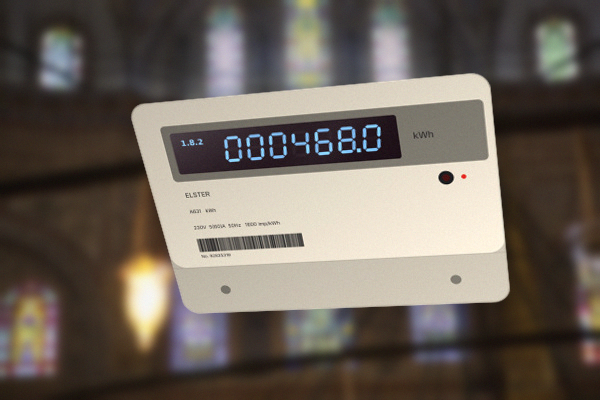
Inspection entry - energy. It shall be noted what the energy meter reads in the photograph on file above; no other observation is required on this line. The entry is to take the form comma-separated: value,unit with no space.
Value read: 468.0,kWh
